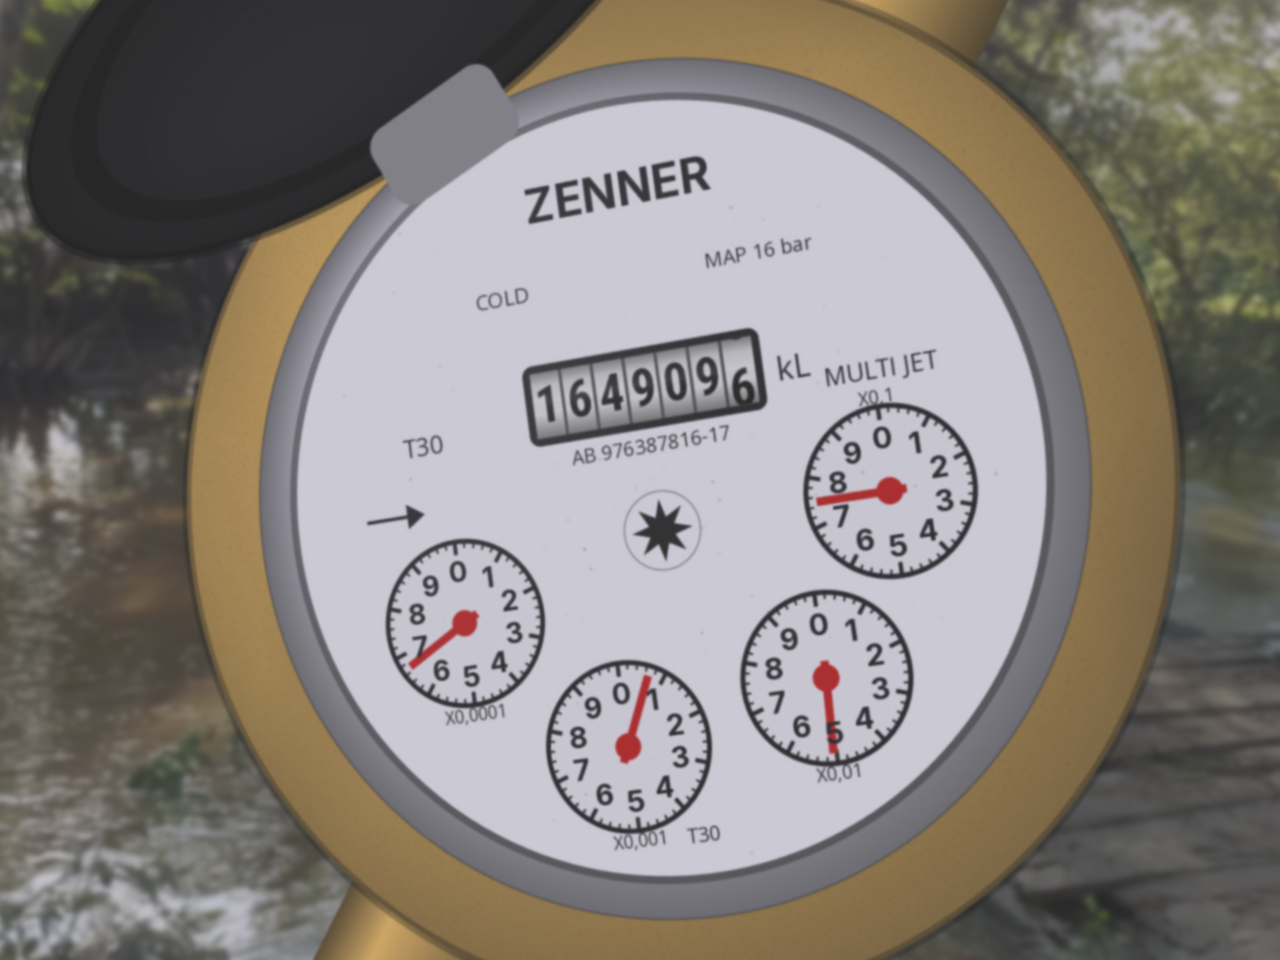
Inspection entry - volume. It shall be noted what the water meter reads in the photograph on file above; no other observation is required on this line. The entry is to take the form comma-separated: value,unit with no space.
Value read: 1649095.7506,kL
